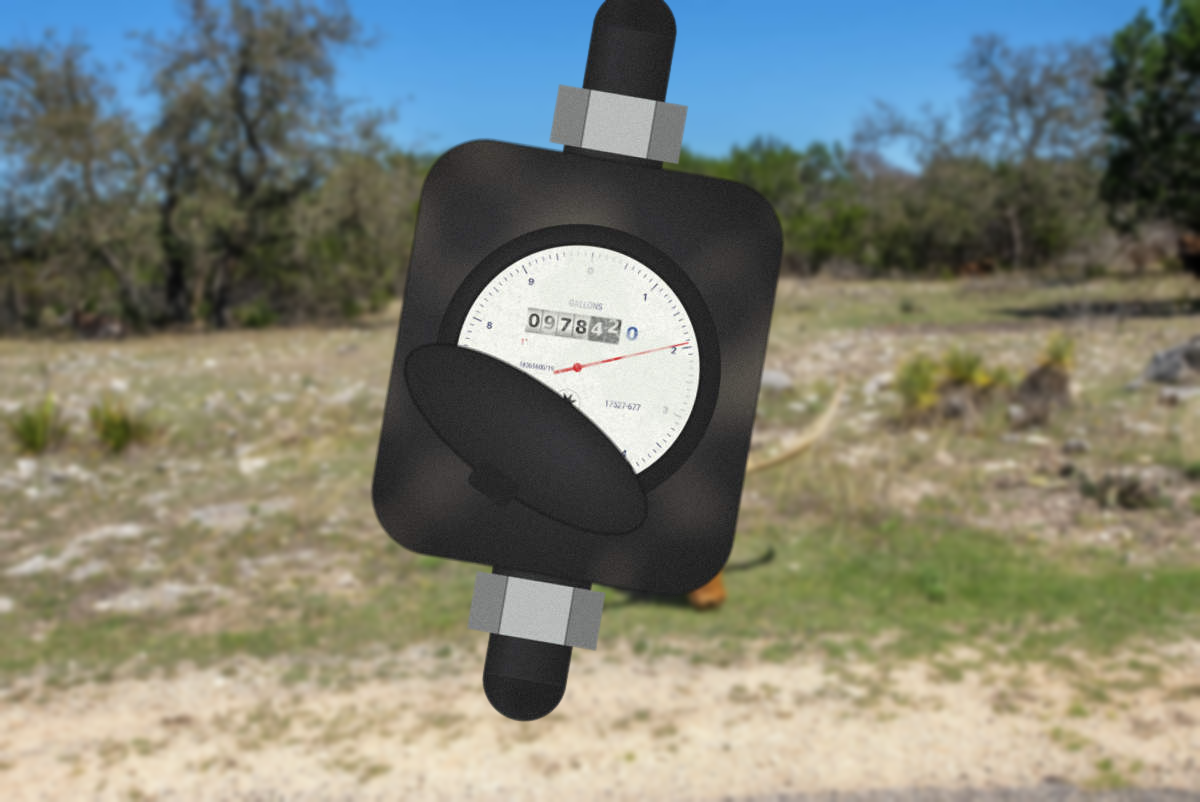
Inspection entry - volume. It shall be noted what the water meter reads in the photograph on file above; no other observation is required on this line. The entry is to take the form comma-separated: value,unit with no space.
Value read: 978421.9,gal
